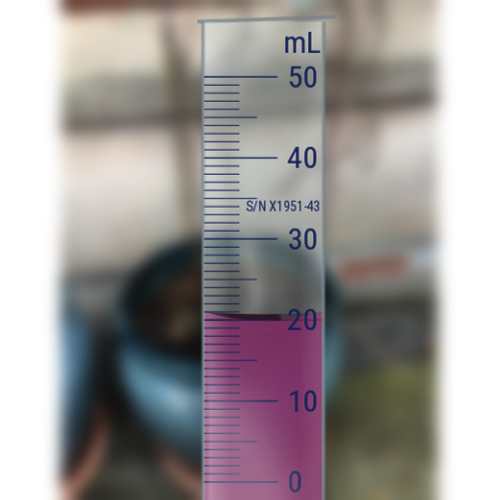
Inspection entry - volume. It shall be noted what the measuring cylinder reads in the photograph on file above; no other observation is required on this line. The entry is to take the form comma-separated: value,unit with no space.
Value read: 20,mL
